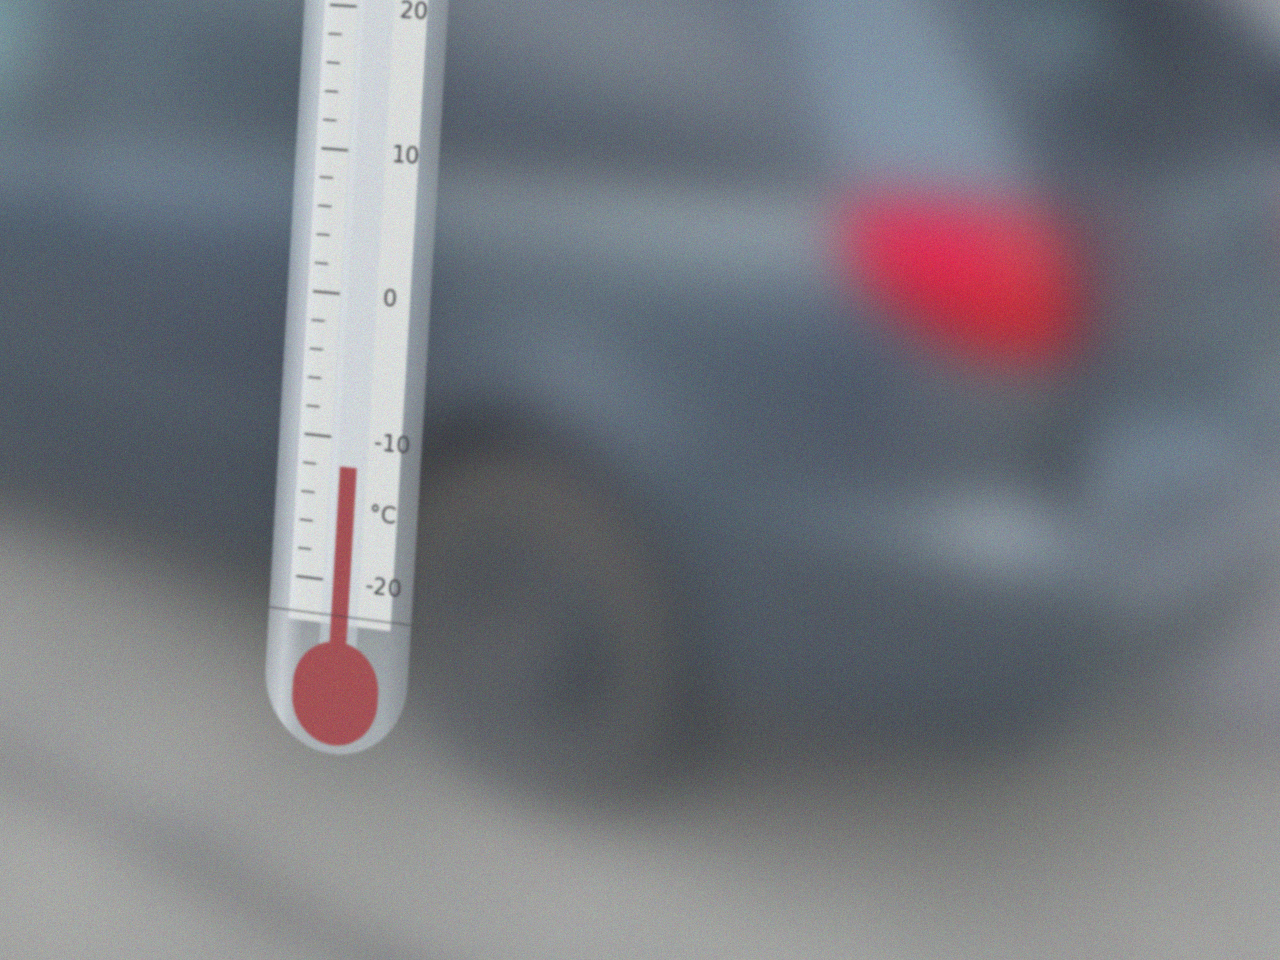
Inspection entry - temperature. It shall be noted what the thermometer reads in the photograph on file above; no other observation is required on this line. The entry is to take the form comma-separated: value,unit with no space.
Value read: -12,°C
